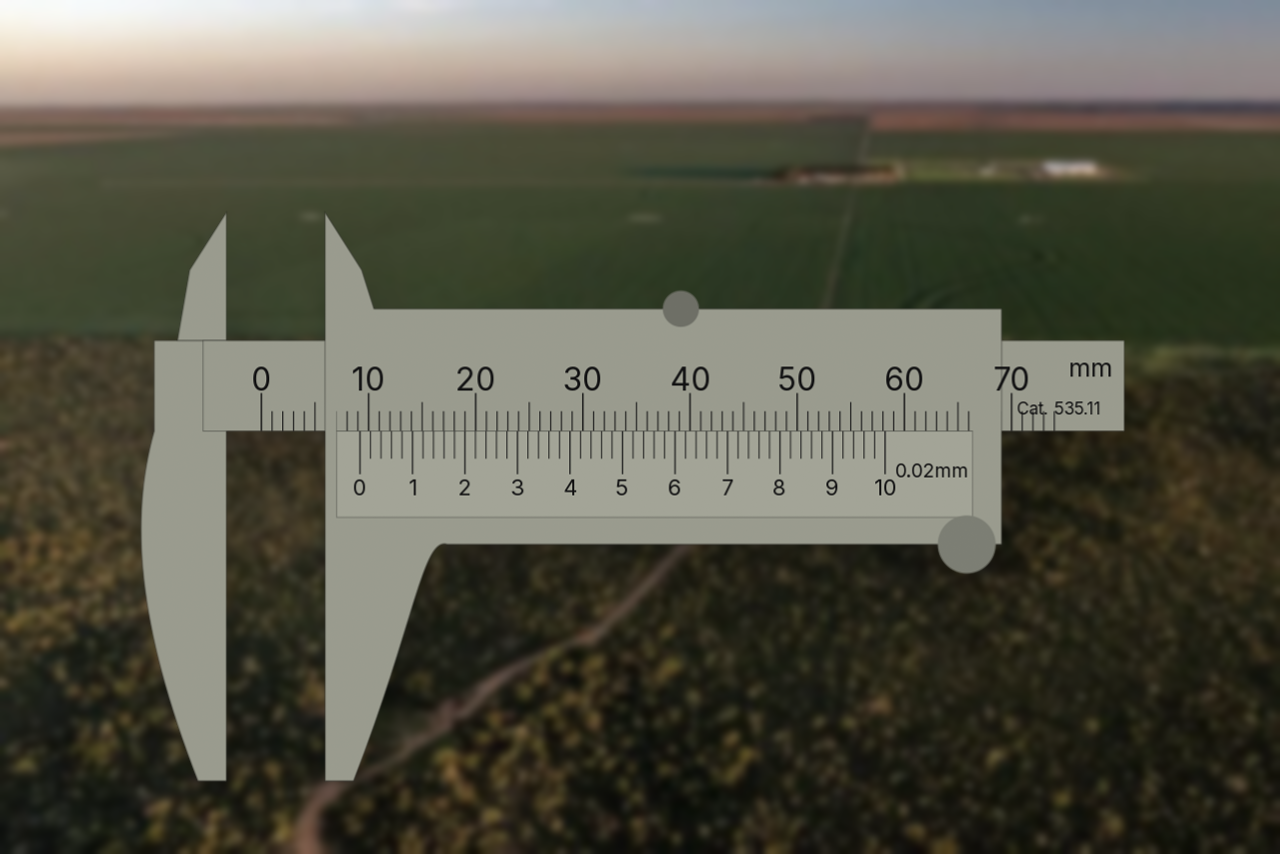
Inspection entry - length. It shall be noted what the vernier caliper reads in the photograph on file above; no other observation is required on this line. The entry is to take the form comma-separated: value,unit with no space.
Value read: 9.2,mm
